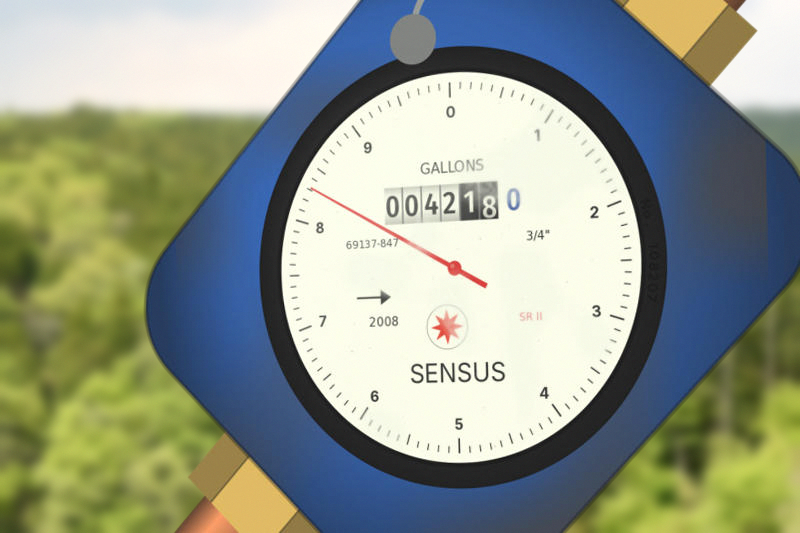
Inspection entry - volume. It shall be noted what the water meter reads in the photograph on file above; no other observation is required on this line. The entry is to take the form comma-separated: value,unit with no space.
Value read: 42178.3,gal
